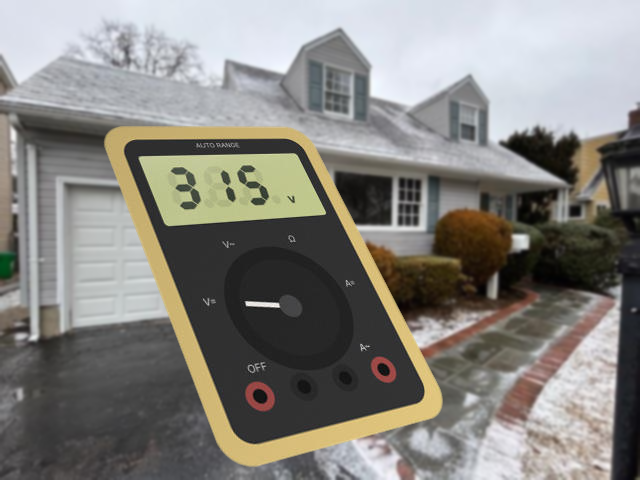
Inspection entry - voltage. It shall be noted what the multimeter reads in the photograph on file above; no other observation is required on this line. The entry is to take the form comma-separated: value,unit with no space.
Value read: 315,V
